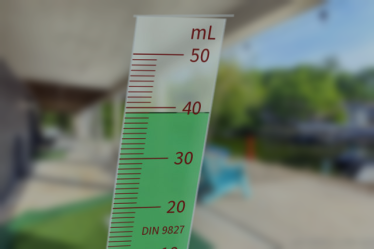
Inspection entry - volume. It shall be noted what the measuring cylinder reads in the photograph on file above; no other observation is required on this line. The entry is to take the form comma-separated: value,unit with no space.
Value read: 39,mL
